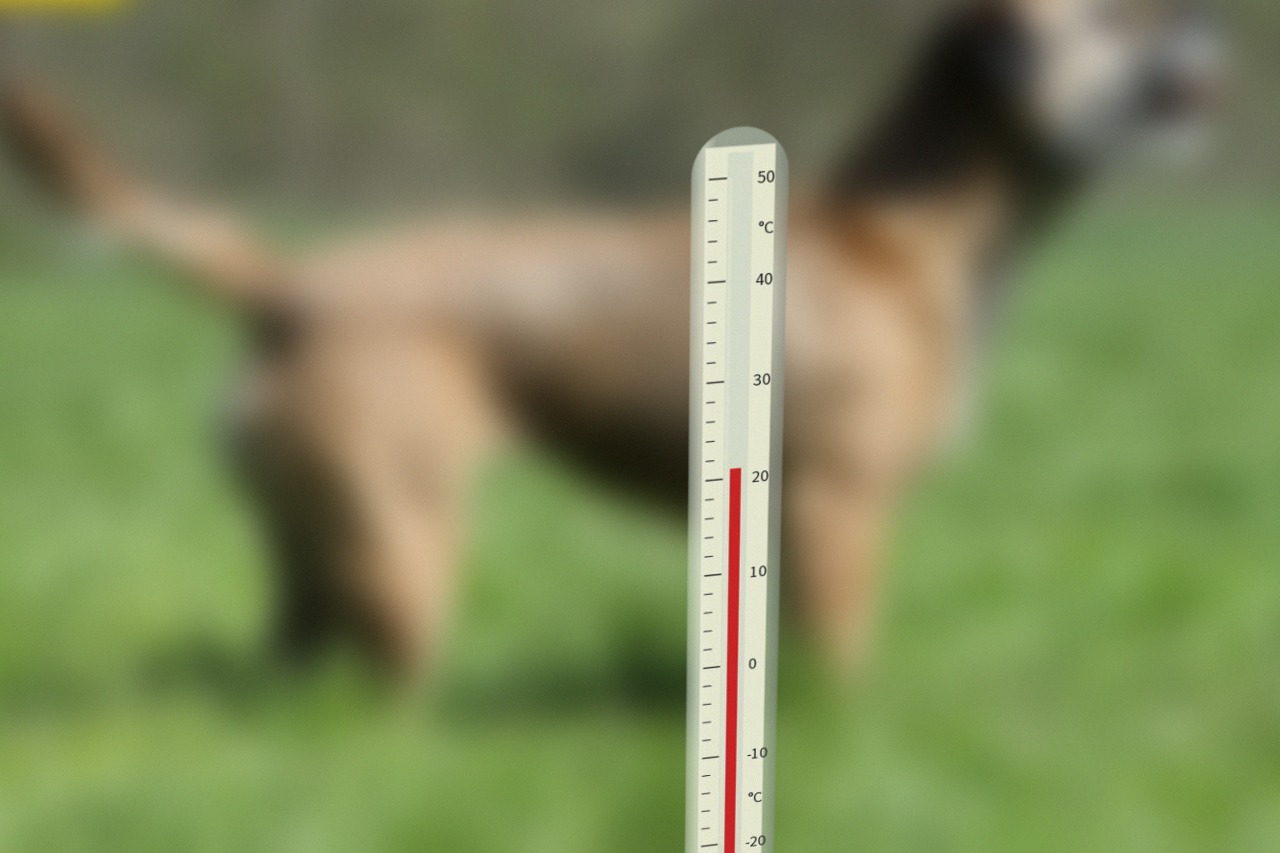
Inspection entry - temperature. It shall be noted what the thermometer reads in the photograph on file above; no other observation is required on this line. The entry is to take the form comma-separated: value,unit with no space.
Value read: 21,°C
